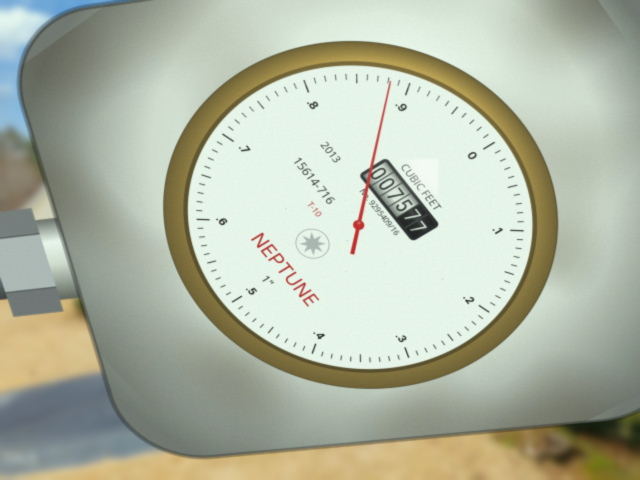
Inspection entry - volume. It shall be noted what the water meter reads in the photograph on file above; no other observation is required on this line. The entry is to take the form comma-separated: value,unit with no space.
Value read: 7576.88,ft³
